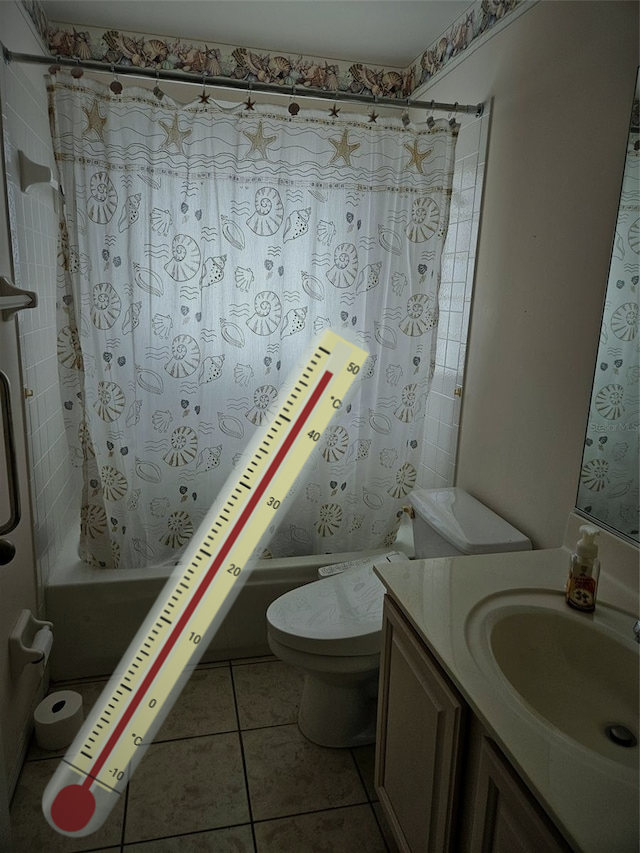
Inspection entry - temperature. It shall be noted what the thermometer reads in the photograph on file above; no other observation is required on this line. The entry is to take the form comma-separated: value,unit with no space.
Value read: 48,°C
